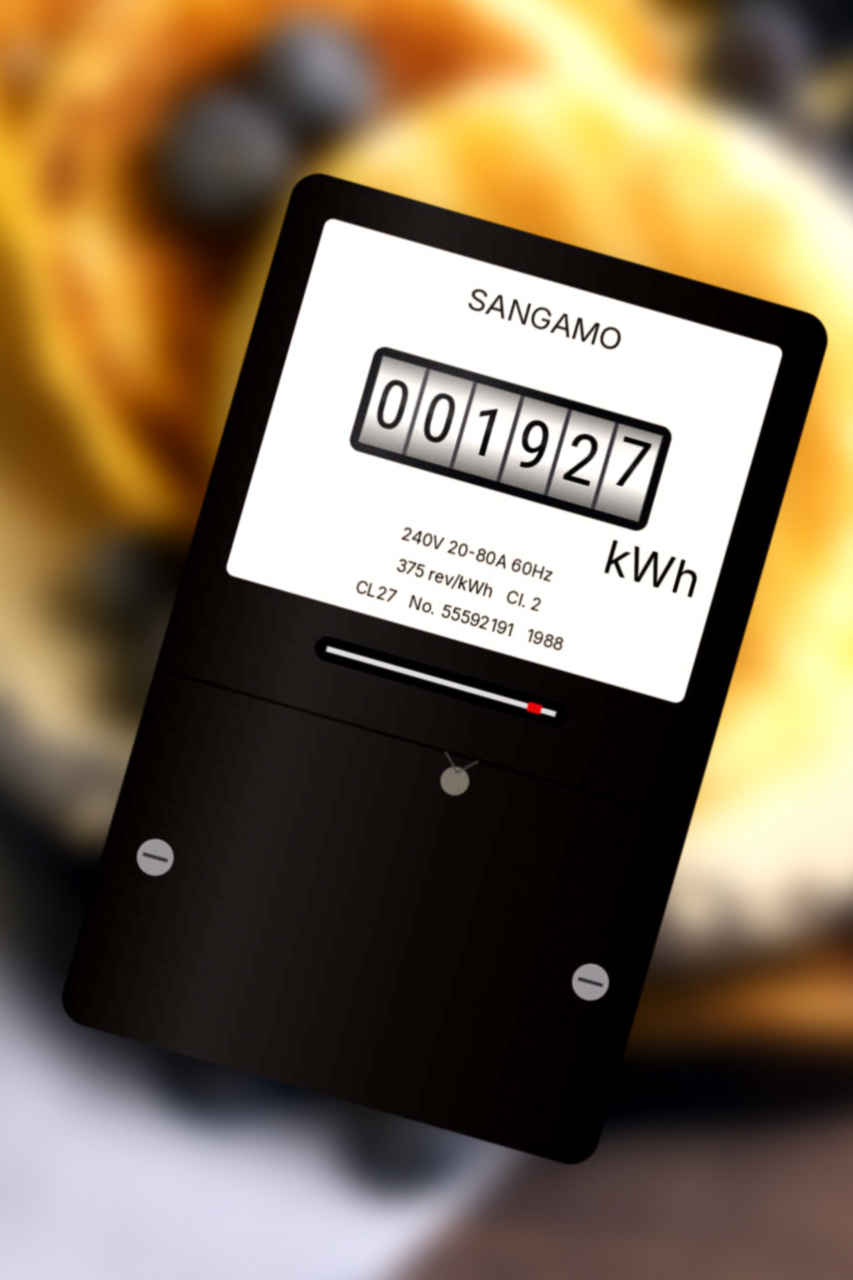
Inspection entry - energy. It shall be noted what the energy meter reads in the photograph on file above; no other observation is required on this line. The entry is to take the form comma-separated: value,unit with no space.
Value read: 1927,kWh
